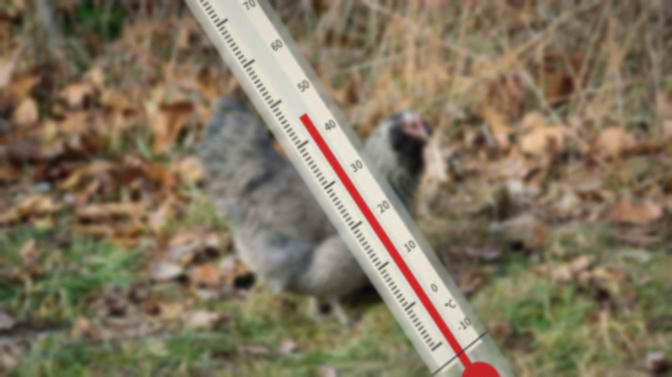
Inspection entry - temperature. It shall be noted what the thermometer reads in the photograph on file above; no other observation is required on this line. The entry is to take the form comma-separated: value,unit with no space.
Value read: 45,°C
